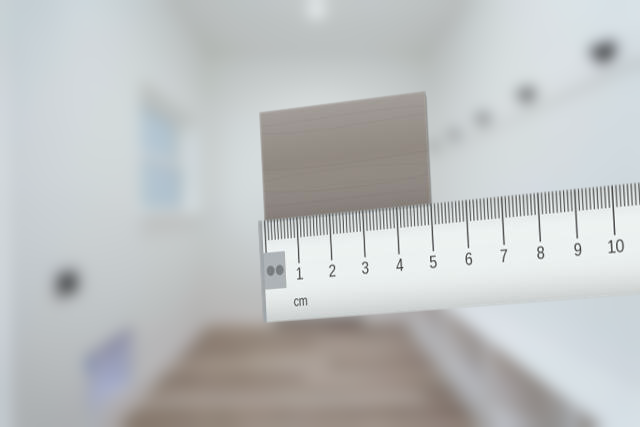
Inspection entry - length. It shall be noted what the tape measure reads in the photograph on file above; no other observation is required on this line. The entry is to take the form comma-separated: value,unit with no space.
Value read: 5,cm
